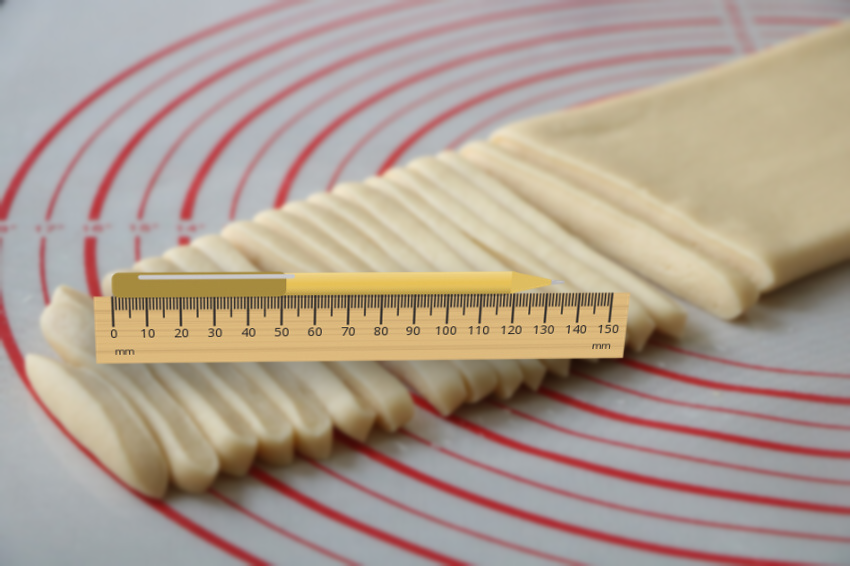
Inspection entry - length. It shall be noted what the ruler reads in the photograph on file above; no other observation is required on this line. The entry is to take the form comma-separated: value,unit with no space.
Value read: 135,mm
